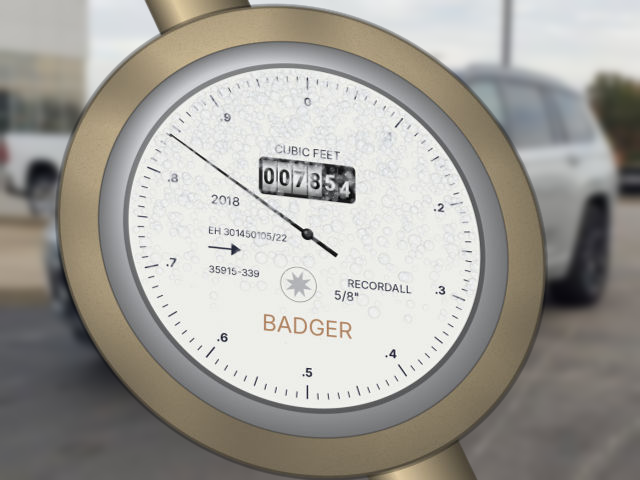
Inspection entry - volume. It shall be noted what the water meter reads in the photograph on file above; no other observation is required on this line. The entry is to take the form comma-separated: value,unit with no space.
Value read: 7853.84,ft³
